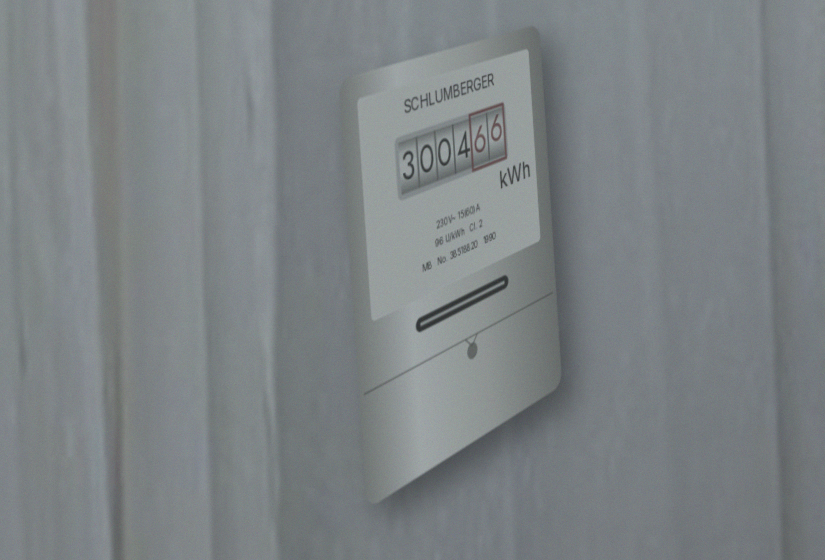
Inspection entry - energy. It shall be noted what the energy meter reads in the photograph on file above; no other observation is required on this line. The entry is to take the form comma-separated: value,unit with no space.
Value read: 3004.66,kWh
